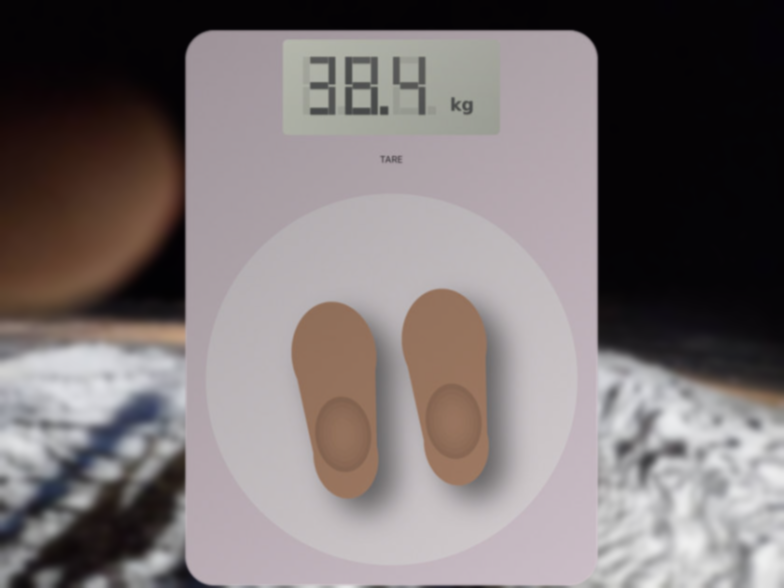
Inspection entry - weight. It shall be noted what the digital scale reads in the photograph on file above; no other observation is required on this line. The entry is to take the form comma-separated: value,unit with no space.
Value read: 38.4,kg
